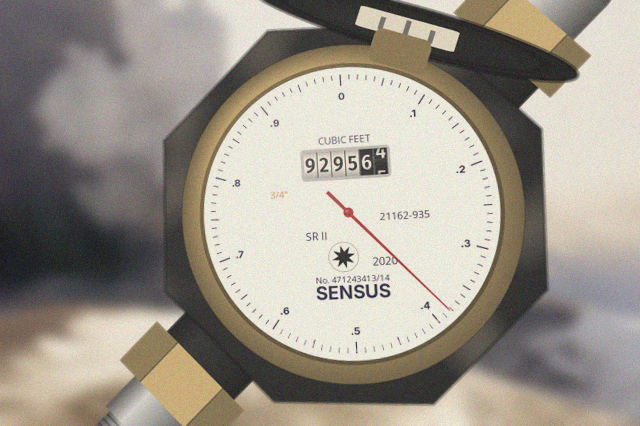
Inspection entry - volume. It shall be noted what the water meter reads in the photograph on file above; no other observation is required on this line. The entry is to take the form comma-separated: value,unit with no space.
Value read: 929564.38,ft³
